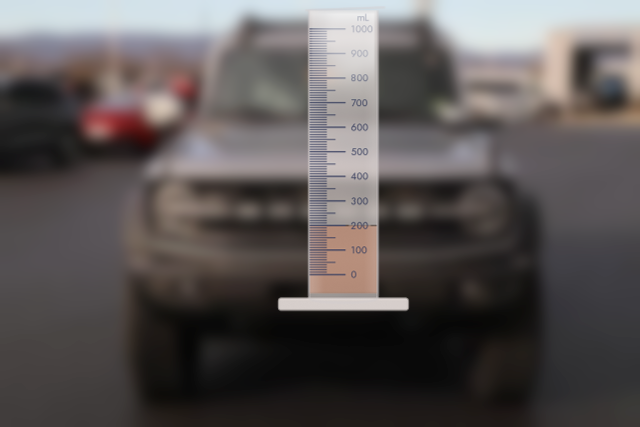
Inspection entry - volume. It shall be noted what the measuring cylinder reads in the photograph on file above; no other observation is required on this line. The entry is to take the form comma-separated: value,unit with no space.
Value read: 200,mL
